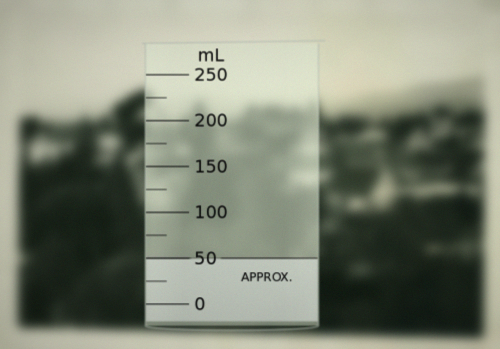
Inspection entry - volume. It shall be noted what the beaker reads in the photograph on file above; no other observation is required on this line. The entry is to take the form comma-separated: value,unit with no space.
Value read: 50,mL
